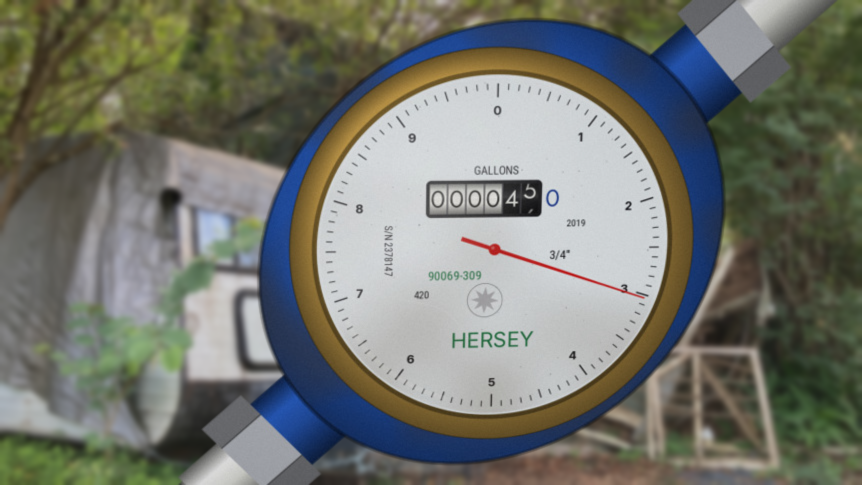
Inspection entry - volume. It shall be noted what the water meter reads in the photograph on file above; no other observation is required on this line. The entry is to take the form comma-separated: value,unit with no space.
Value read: 453.0,gal
